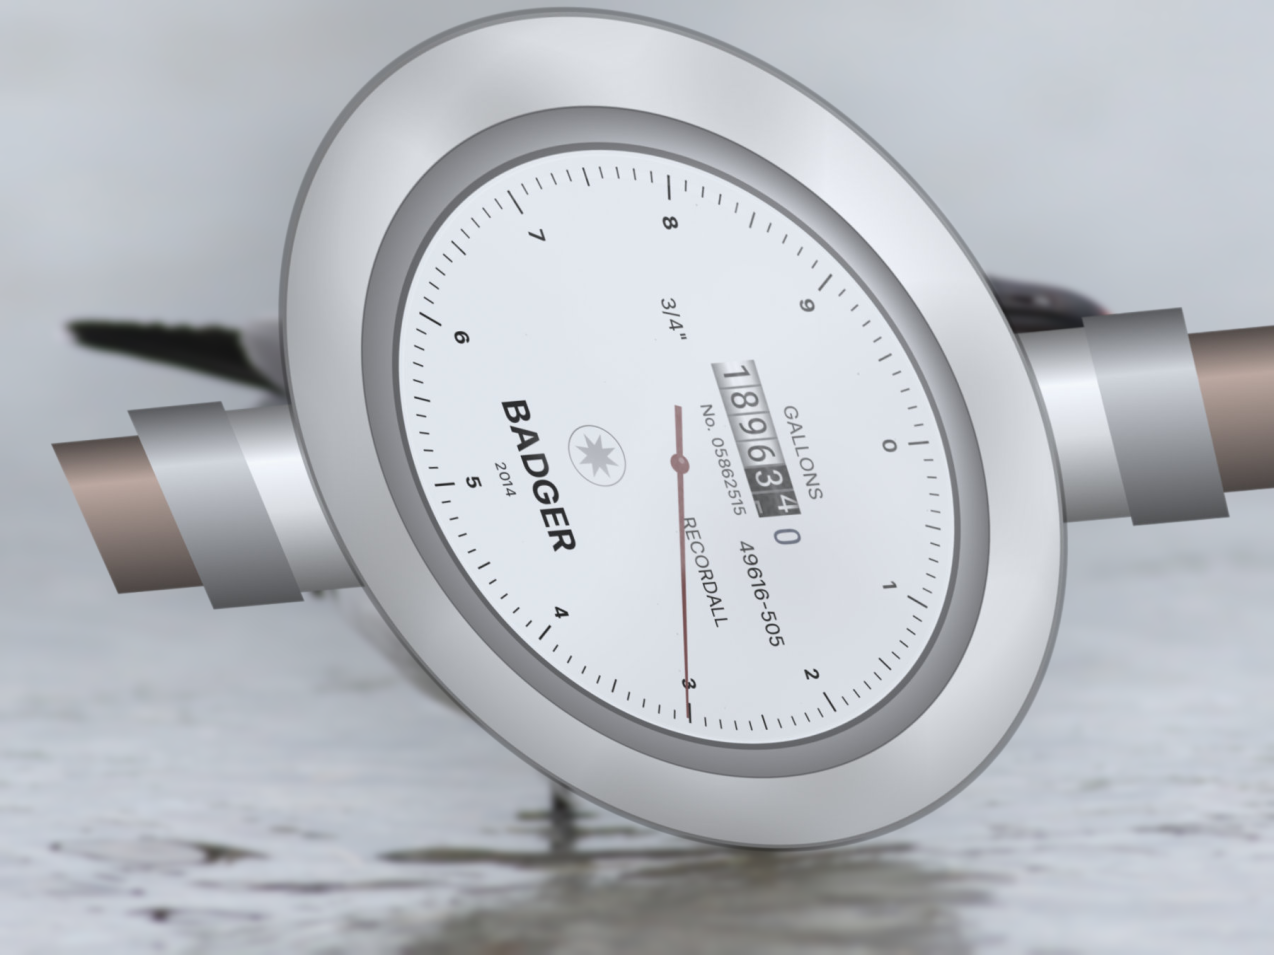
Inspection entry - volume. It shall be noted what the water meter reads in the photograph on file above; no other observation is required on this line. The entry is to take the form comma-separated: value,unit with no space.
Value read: 1896343.0,gal
